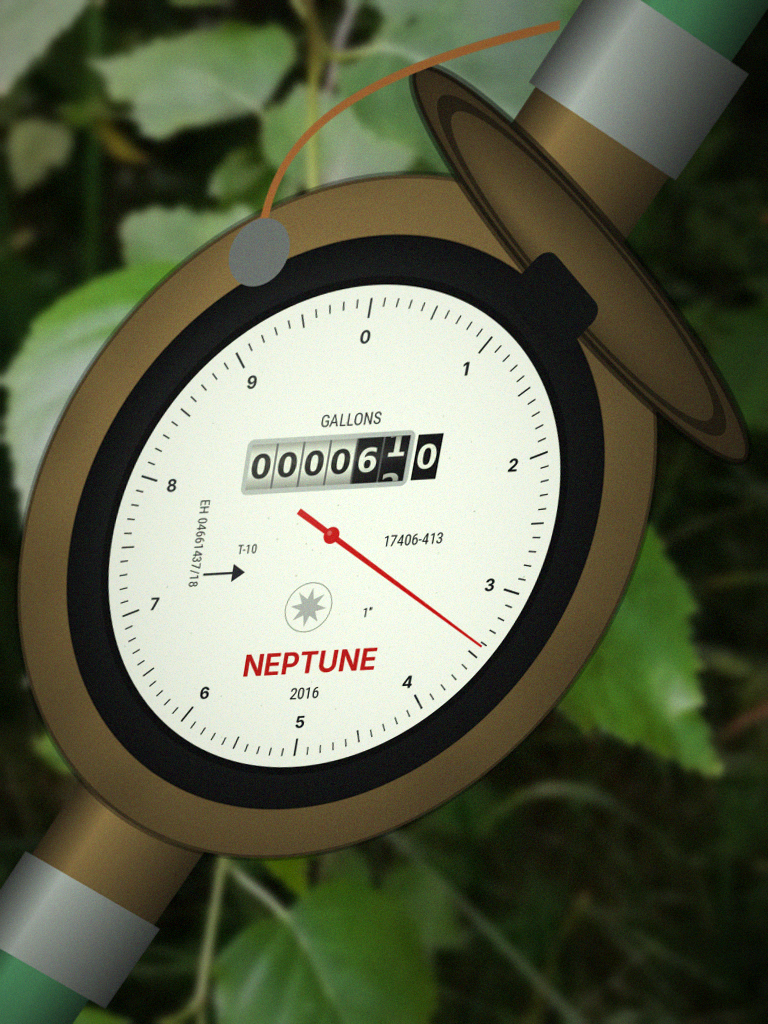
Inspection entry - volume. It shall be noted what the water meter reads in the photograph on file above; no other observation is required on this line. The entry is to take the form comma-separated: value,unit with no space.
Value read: 613.4,gal
